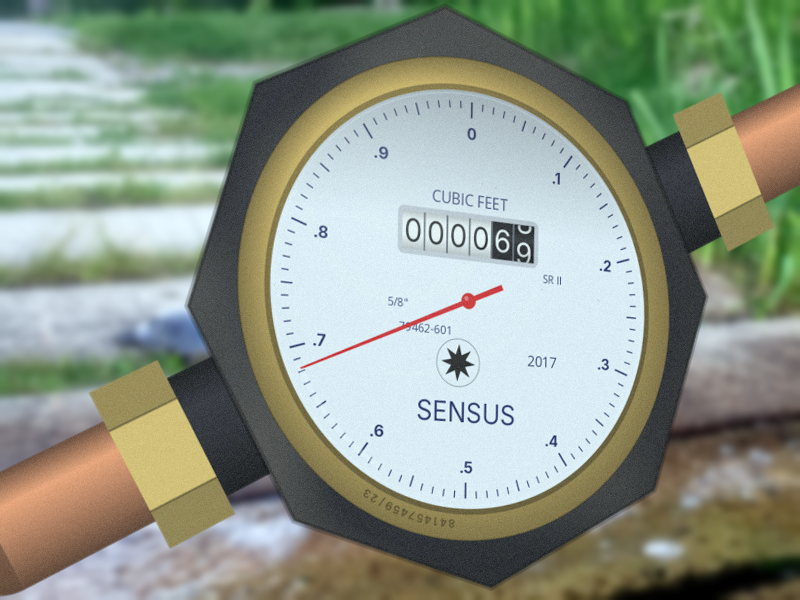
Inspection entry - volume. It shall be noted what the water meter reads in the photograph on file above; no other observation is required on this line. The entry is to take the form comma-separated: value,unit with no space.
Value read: 68.68,ft³
